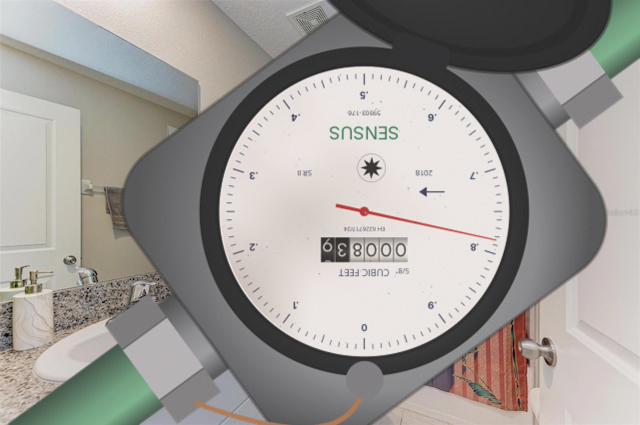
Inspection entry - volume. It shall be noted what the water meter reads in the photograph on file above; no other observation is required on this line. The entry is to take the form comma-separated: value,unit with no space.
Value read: 838.78,ft³
